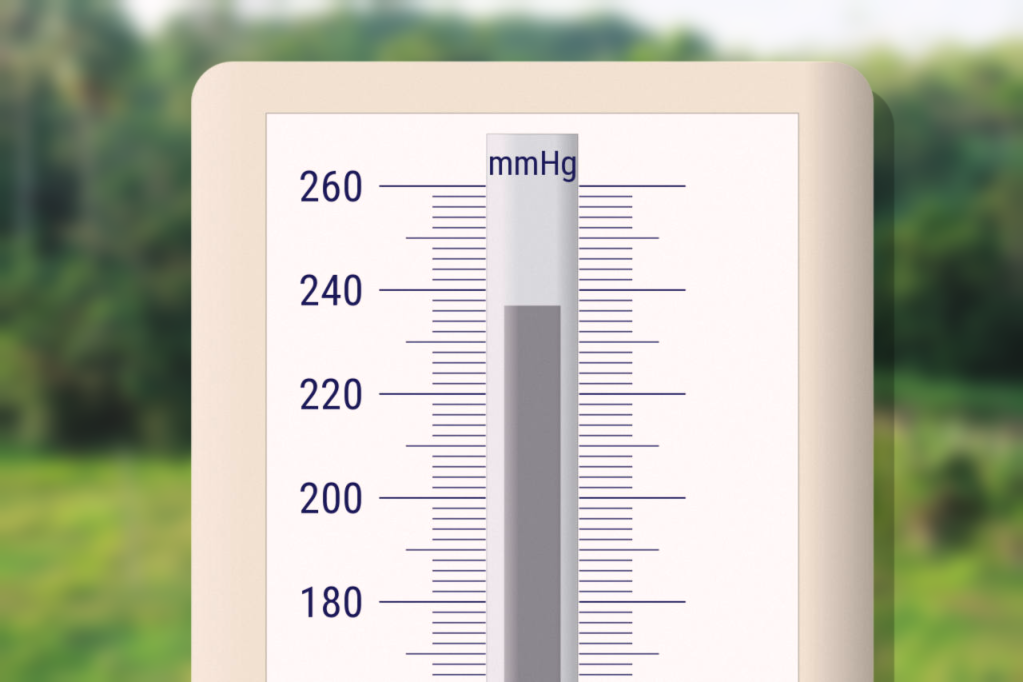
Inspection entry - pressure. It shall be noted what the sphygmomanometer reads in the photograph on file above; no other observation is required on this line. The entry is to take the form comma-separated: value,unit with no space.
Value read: 237,mmHg
